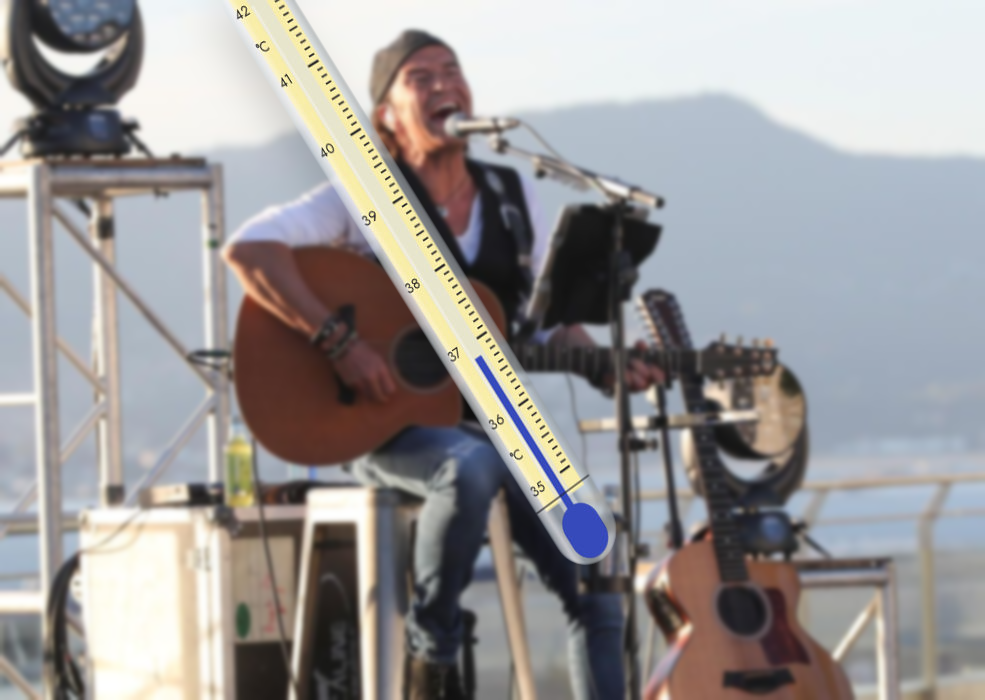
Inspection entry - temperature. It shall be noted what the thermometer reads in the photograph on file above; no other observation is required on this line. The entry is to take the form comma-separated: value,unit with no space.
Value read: 36.8,°C
